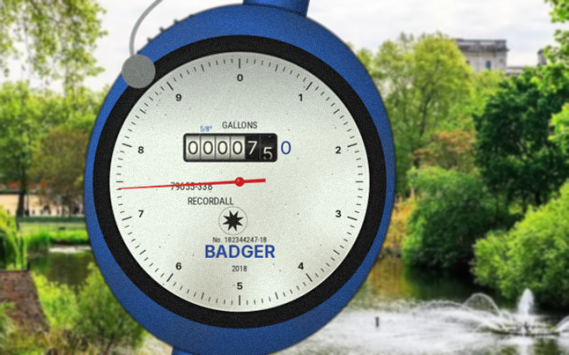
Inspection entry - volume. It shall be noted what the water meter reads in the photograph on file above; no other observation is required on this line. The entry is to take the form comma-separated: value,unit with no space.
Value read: 747.4,gal
